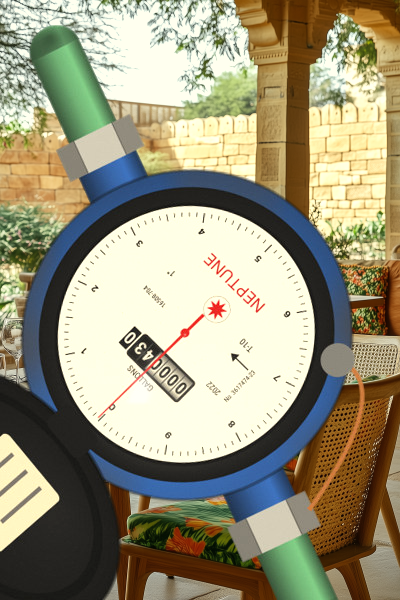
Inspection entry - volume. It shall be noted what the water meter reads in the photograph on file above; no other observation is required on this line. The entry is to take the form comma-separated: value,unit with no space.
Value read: 430.0,gal
